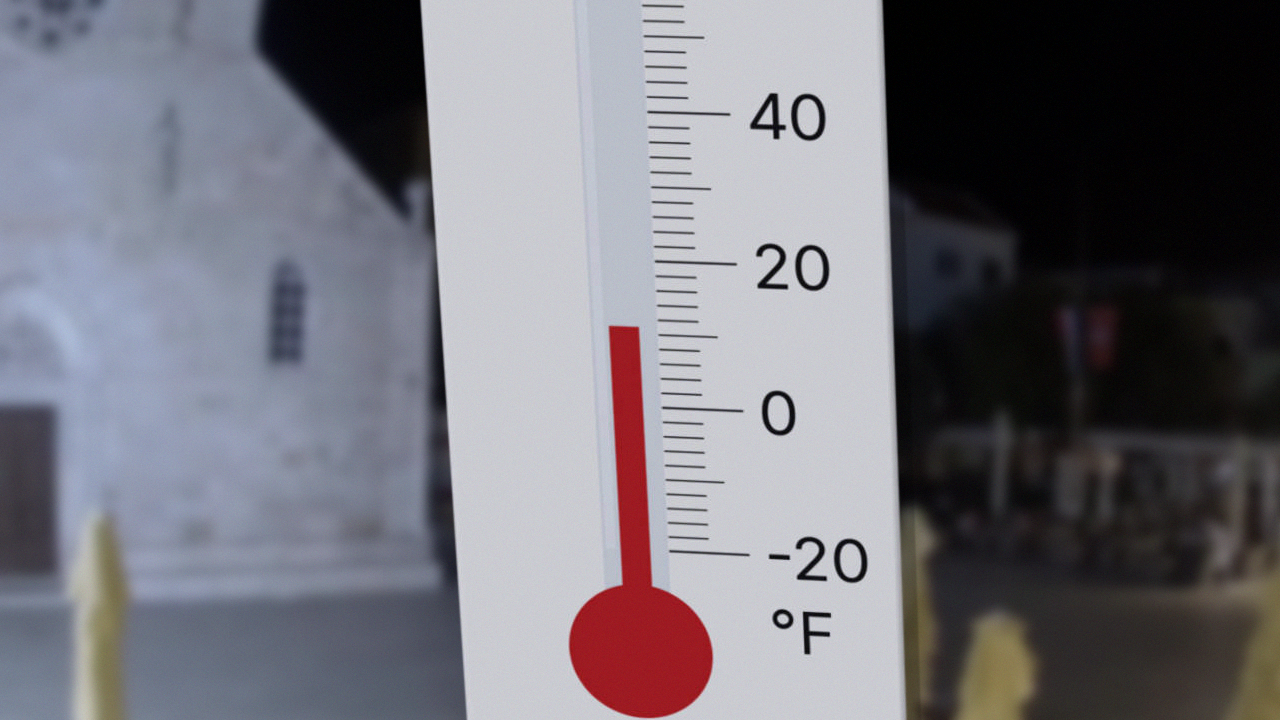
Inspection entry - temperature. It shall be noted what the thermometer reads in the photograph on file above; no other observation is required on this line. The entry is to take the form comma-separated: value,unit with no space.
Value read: 11,°F
